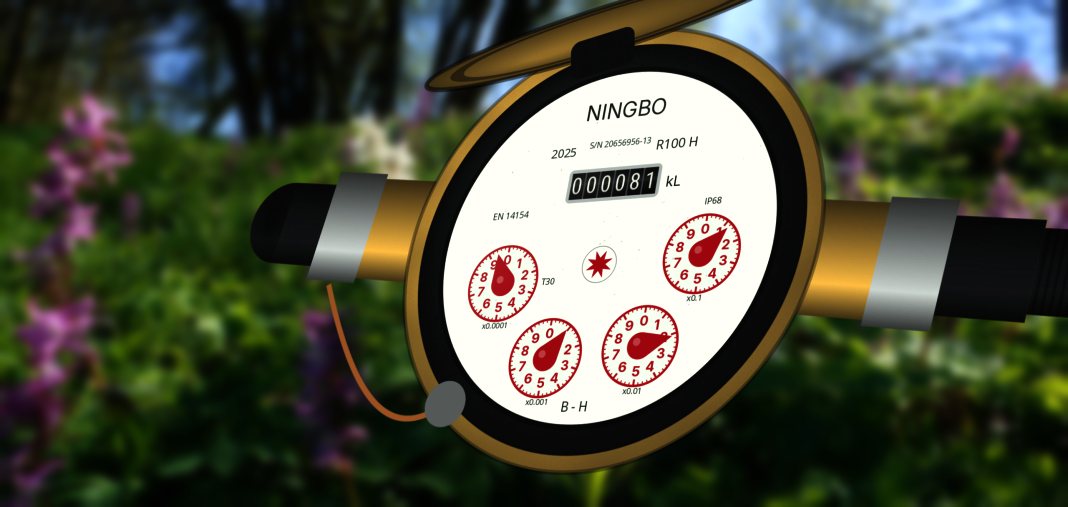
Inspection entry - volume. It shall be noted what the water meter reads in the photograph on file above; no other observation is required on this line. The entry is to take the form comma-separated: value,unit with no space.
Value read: 81.1209,kL
